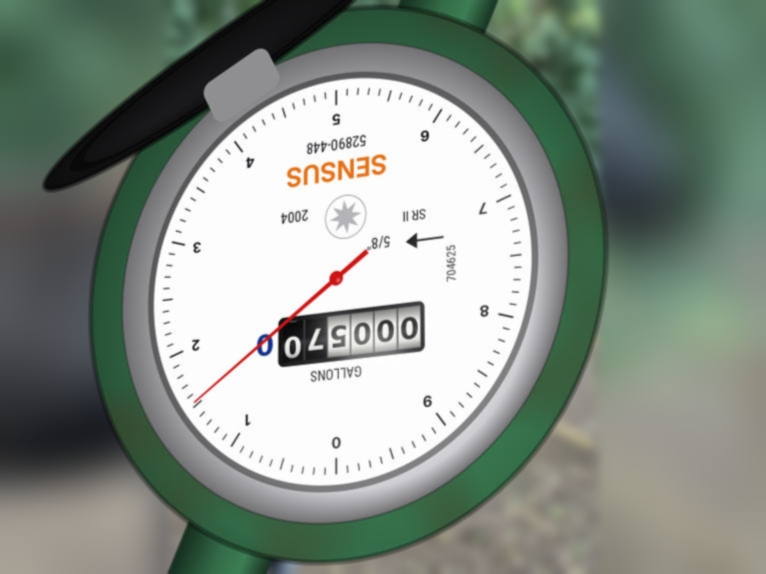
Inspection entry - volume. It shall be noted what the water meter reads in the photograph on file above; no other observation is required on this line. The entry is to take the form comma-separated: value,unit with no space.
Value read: 5701.5,gal
